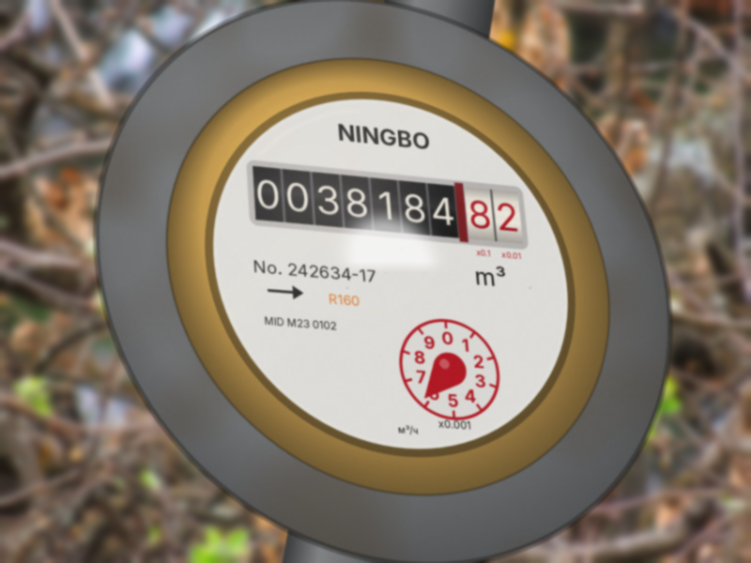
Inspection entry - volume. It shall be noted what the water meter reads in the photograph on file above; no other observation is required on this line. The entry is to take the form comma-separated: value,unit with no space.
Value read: 38184.826,m³
